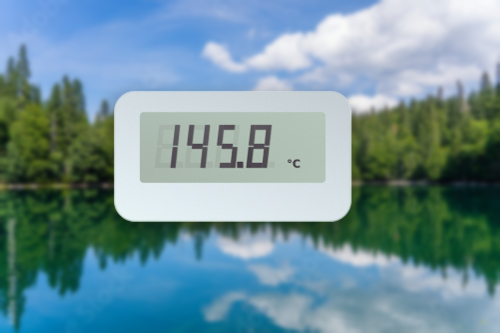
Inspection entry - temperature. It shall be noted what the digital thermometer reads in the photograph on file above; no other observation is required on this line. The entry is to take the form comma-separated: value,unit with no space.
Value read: 145.8,°C
